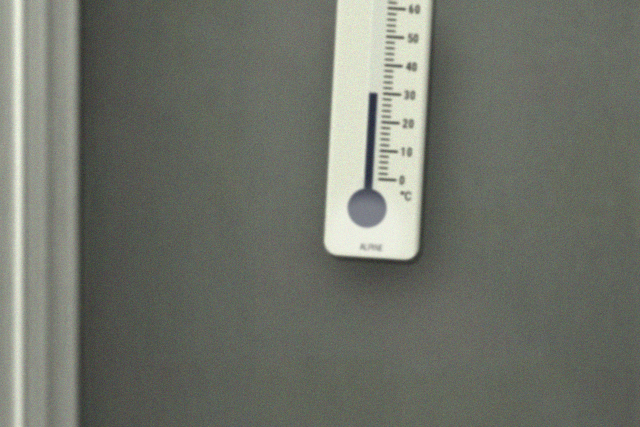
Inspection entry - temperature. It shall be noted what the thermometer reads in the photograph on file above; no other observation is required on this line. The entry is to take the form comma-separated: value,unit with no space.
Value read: 30,°C
